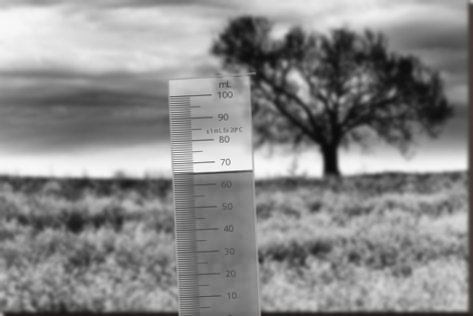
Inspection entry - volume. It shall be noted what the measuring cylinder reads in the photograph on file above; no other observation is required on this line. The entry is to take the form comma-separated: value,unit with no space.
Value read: 65,mL
